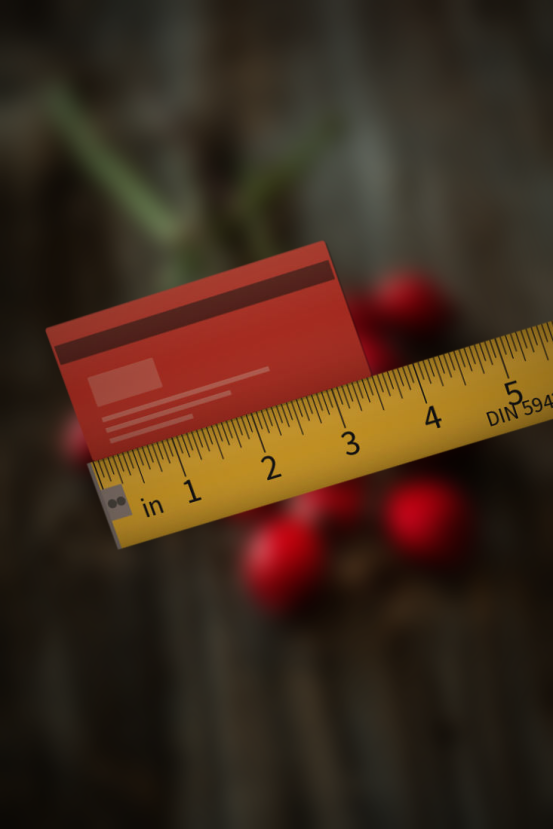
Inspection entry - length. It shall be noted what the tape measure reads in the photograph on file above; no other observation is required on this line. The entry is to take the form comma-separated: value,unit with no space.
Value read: 3.5,in
